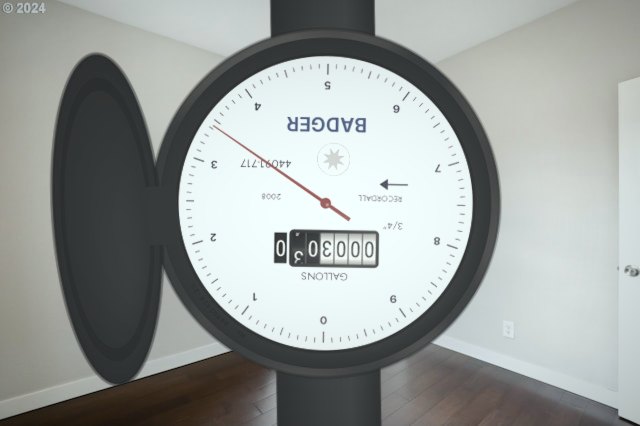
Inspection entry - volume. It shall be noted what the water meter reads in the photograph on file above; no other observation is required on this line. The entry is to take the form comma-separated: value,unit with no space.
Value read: 3033.4,gal
